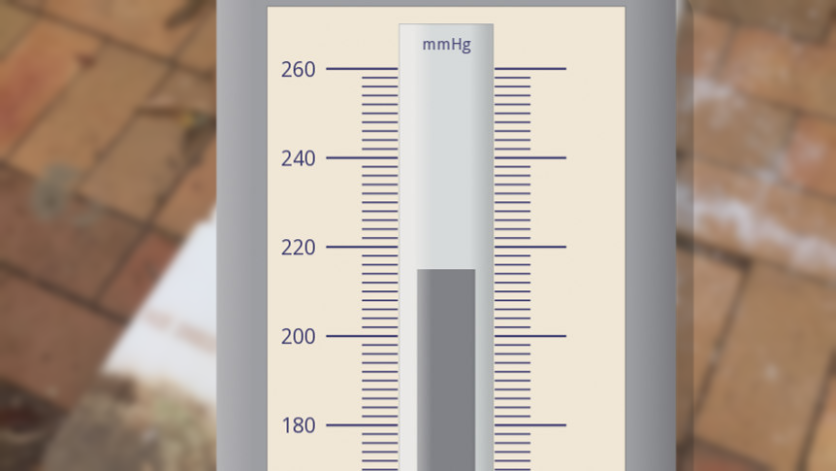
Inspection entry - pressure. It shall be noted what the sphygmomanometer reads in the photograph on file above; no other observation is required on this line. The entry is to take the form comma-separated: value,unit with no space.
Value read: 215,mmHg
